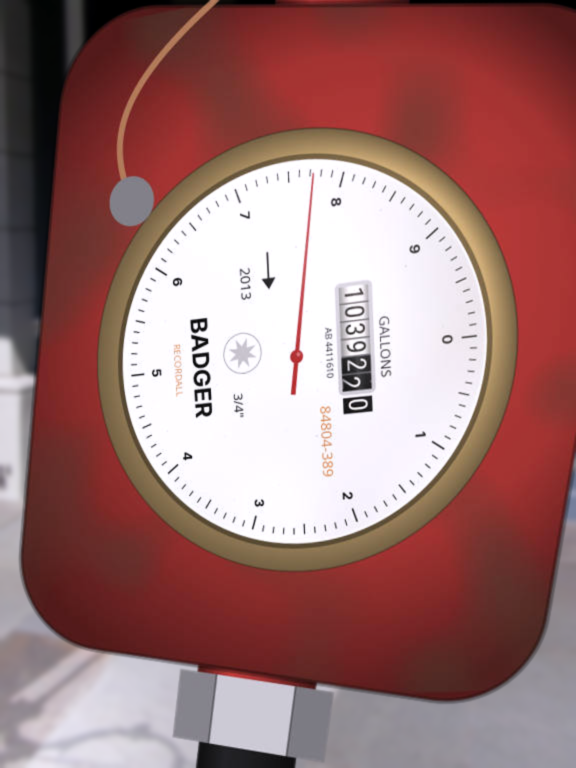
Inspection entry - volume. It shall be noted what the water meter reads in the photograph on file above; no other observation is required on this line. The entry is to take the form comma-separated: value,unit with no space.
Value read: 1039217.7,gal
